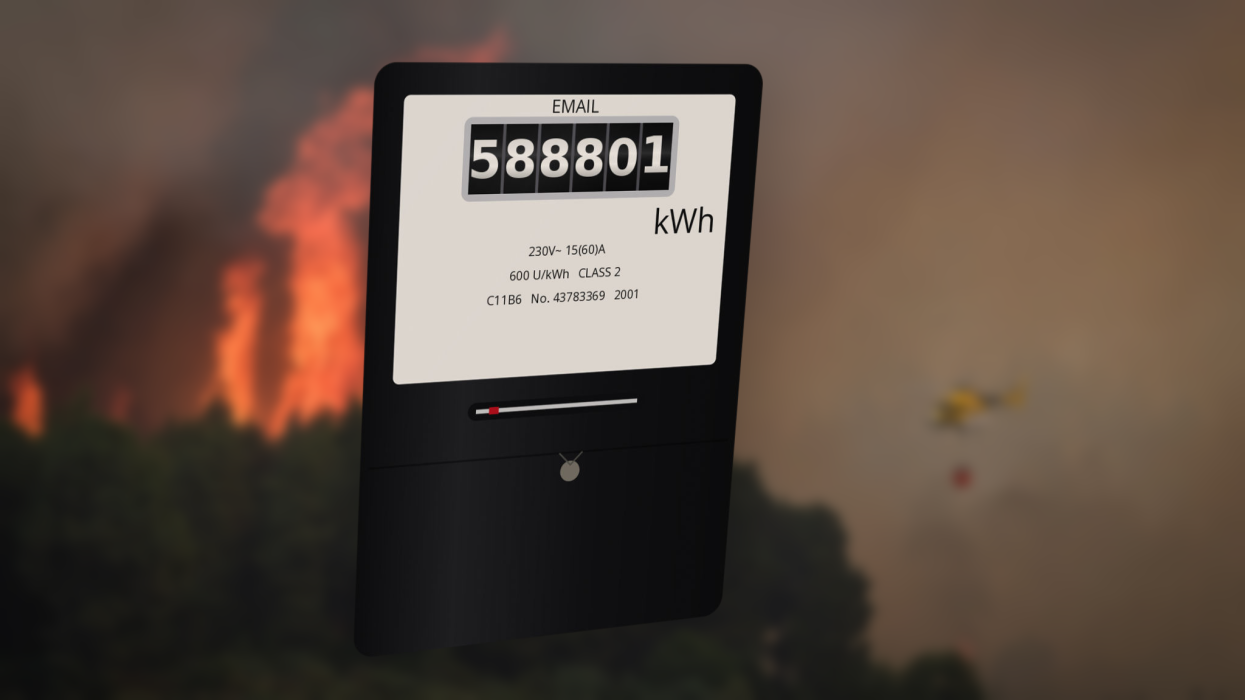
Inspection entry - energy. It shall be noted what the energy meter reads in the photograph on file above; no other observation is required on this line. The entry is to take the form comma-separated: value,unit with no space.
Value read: 588801,kWh
